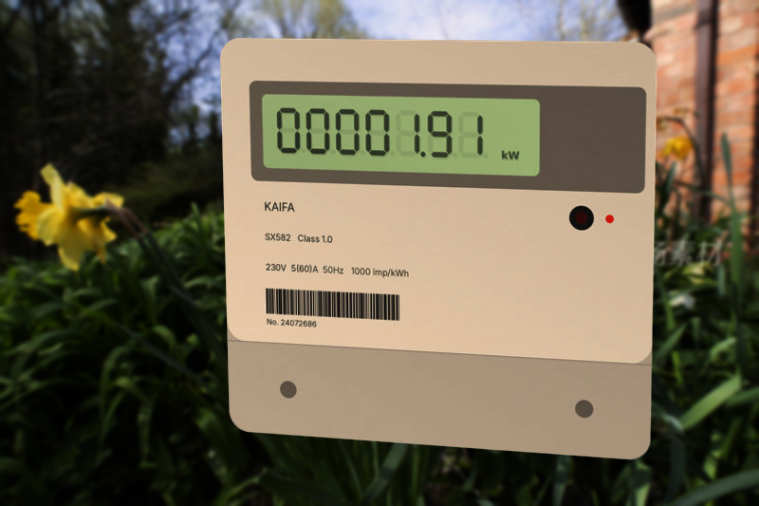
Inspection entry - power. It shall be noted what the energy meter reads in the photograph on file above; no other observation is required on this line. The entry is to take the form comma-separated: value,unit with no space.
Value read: 1.91,kW
